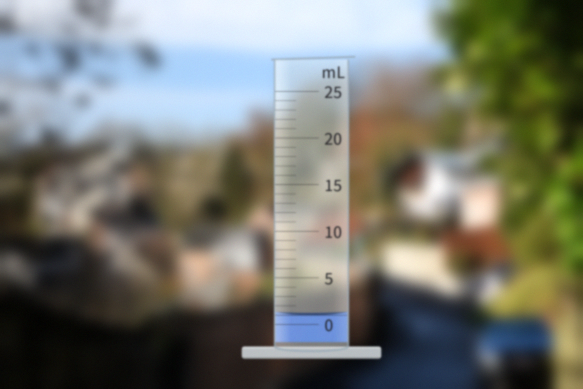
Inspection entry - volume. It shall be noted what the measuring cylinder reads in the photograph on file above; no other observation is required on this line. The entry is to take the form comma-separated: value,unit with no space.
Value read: 1,mL
